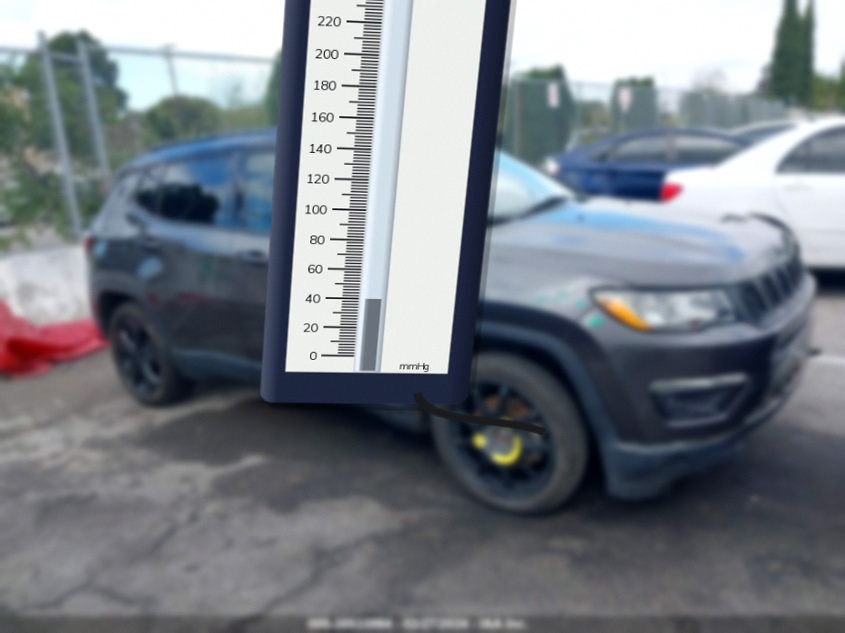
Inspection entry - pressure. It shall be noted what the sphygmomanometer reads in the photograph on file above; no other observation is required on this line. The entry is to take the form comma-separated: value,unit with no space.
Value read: 40,mmHg
